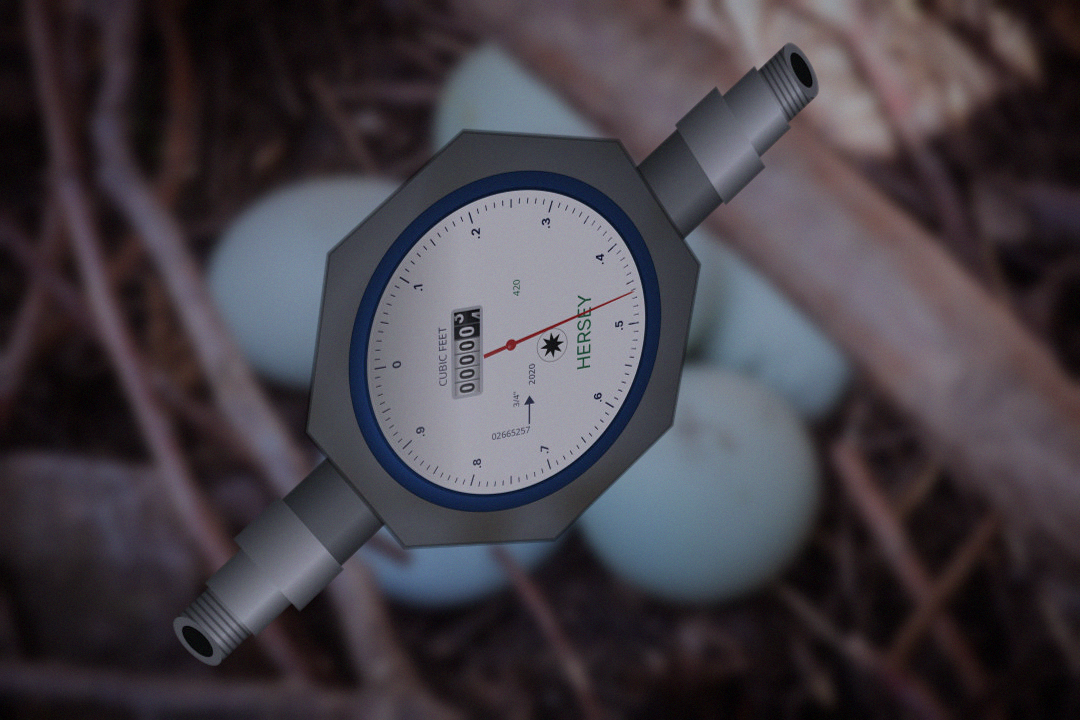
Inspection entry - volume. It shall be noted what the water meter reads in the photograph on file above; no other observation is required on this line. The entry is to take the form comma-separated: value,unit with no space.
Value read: 3.46,ft³
